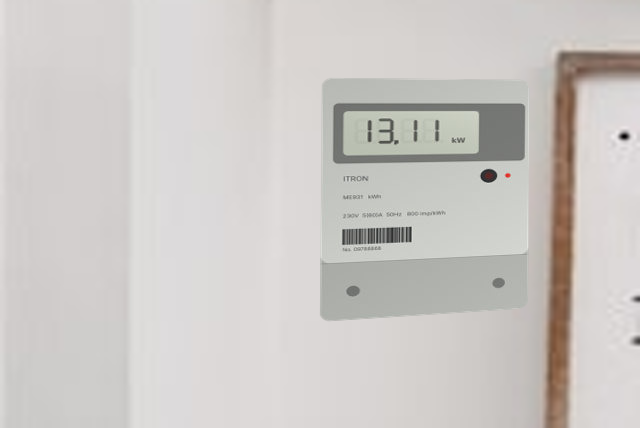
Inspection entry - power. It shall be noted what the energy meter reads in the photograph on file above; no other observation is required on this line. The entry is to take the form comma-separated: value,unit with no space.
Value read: 13.11,kW
